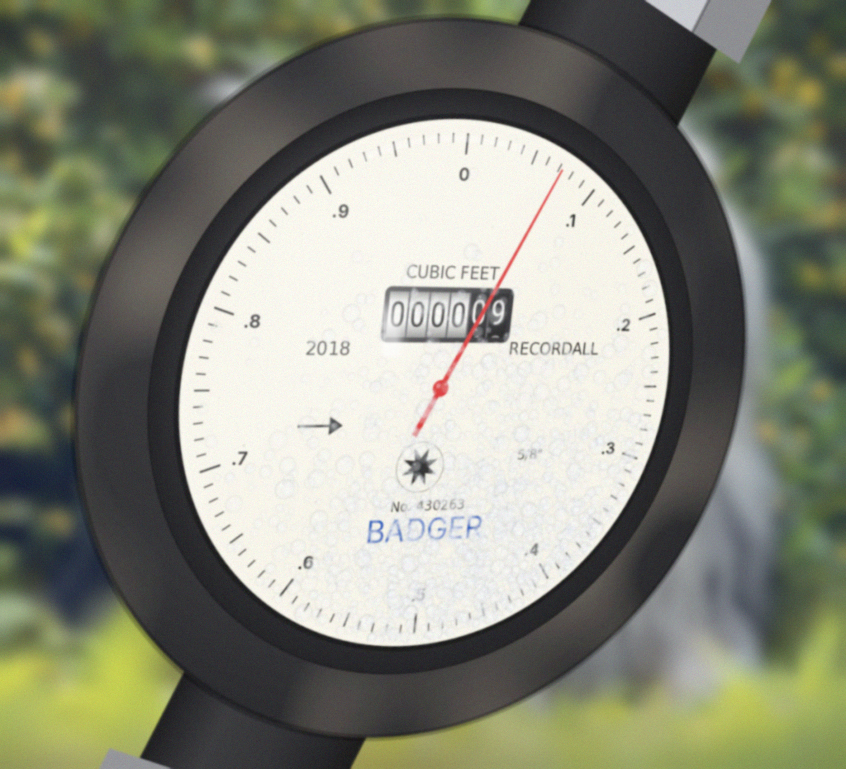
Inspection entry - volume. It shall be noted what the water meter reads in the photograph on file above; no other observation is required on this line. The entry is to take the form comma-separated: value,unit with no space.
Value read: 9.07,ft³
